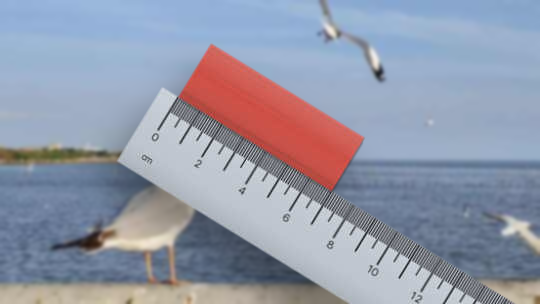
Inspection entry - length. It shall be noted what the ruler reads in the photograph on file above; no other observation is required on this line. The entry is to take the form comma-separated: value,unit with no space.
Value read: 7,cm
